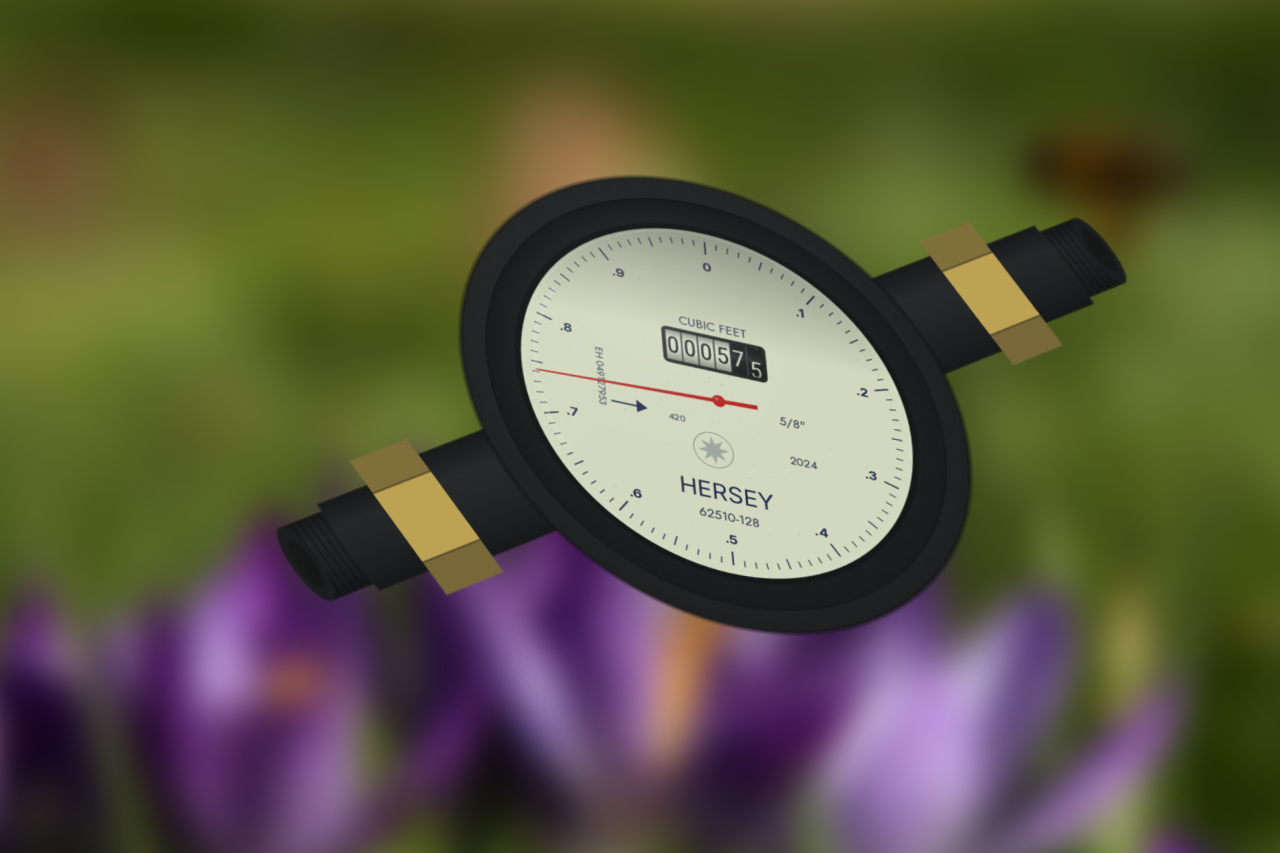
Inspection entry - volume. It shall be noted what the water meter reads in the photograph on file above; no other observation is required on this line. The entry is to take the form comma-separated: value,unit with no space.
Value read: 574.74,ft³
